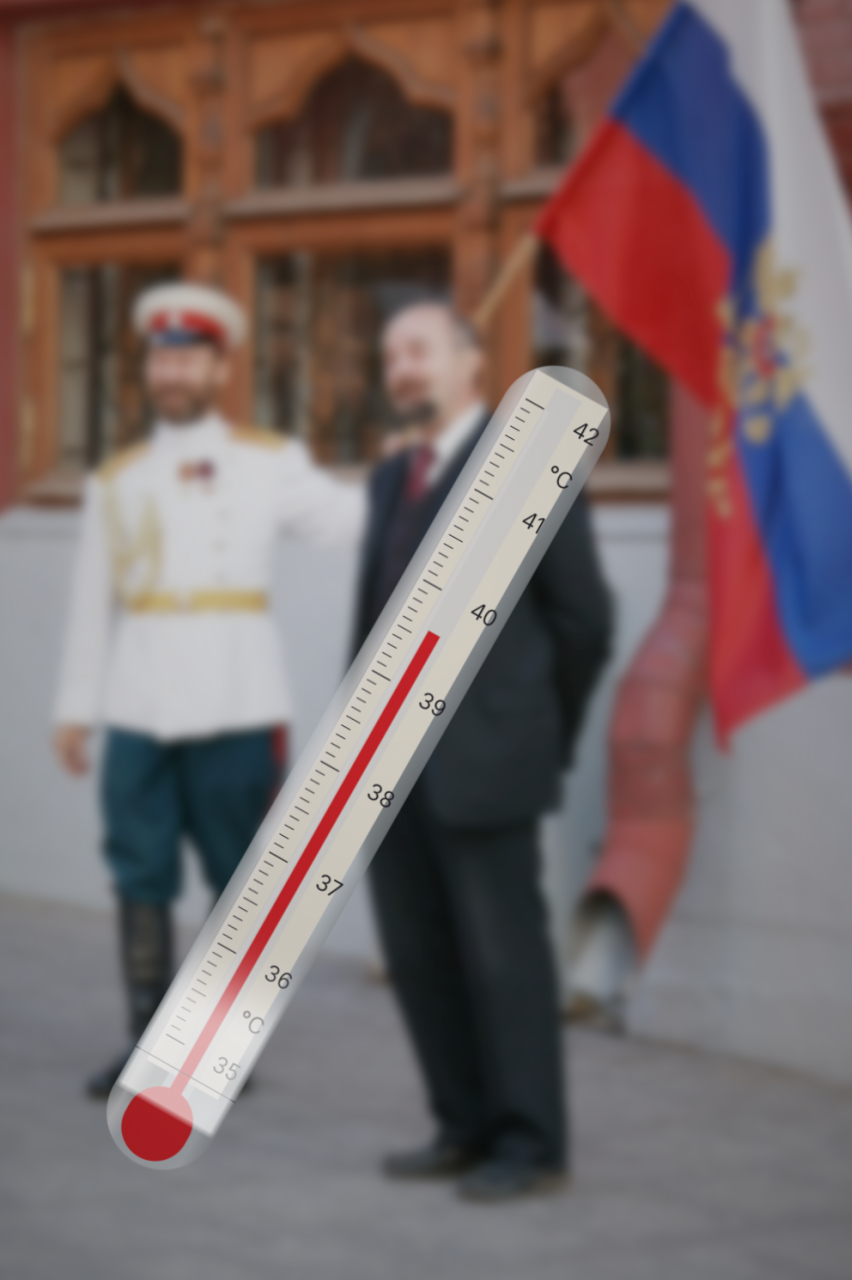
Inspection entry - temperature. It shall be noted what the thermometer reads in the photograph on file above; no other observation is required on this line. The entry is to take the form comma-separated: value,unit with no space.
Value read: 39.6,°C
